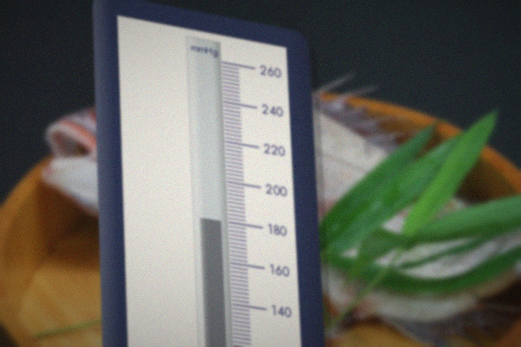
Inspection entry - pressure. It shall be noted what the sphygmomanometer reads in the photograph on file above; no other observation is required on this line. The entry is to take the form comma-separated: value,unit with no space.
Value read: 180,mmHg
